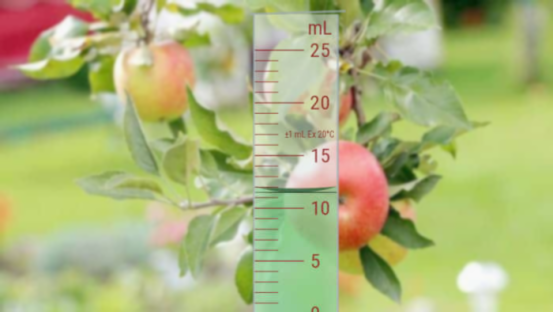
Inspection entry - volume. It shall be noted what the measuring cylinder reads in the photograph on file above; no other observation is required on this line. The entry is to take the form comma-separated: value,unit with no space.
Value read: 11.5,mL
